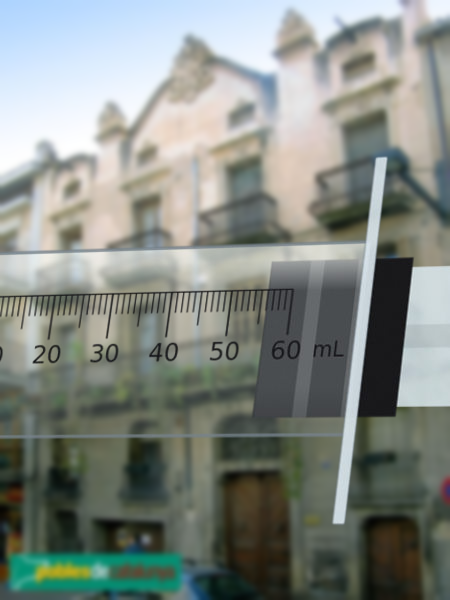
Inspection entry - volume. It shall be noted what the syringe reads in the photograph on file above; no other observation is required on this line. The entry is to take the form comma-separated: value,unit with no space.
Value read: 56,mL
